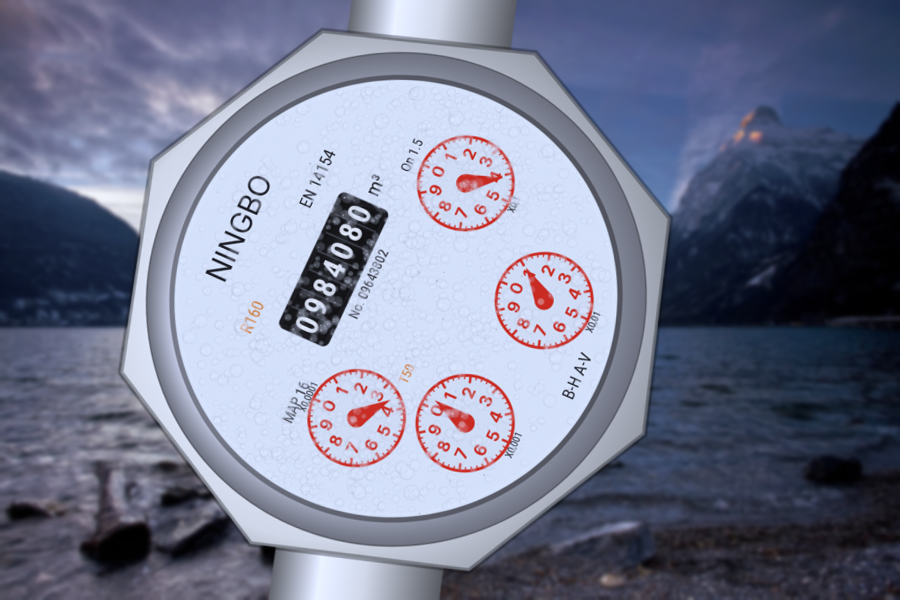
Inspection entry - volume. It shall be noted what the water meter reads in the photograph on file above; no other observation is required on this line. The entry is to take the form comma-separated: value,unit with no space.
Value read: 984080.4103,m³
